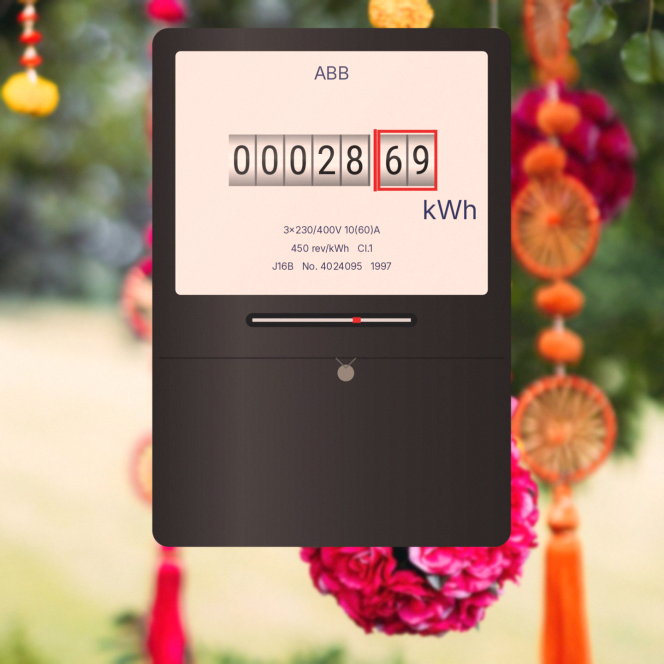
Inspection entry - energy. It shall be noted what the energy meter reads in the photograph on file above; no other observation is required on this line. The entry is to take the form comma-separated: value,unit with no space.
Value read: 28.69,kWh
